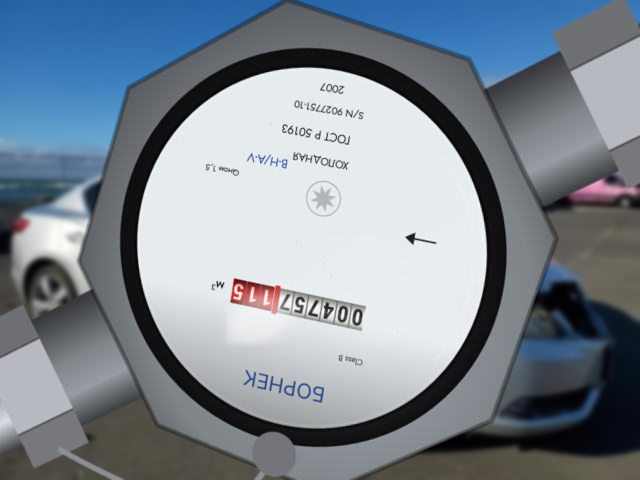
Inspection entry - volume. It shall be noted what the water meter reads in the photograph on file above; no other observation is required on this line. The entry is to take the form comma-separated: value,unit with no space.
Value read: 4757.115,m³
